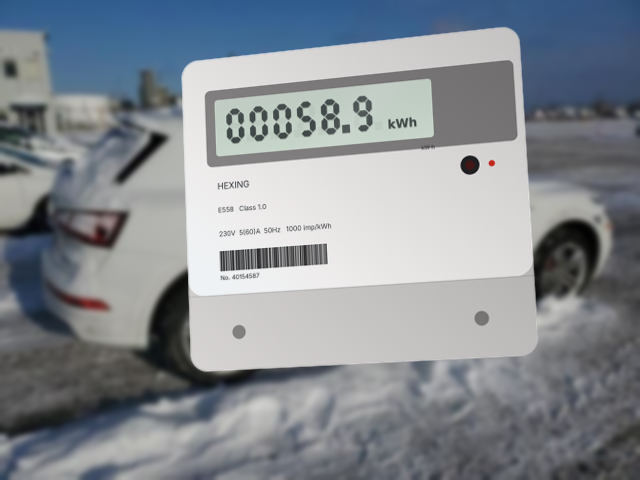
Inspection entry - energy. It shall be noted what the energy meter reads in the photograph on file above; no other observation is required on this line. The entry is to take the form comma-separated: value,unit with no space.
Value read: 58.9,kWh
